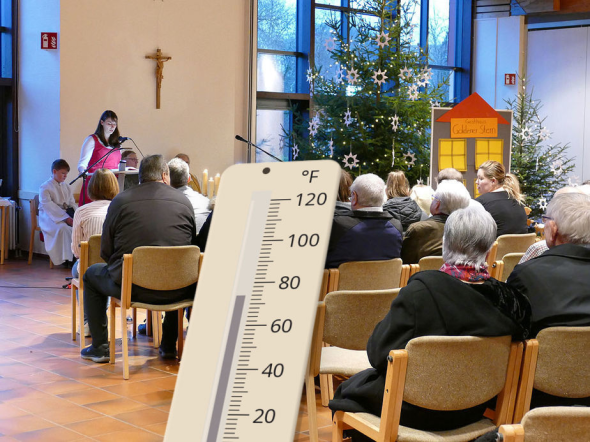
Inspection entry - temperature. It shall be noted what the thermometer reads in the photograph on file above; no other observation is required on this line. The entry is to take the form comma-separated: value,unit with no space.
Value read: 74,°F
